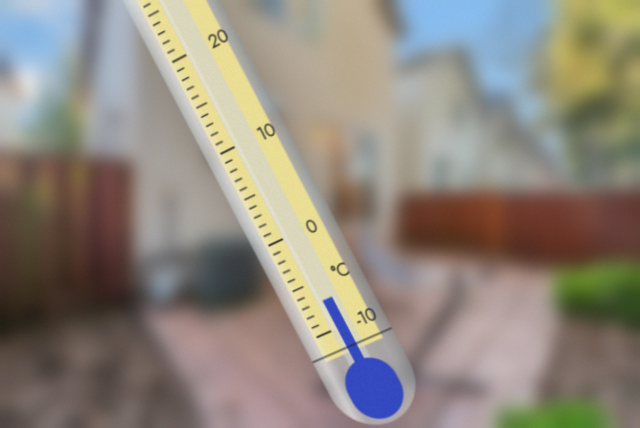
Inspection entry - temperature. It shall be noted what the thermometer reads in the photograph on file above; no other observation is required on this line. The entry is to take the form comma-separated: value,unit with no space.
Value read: -7,°C
